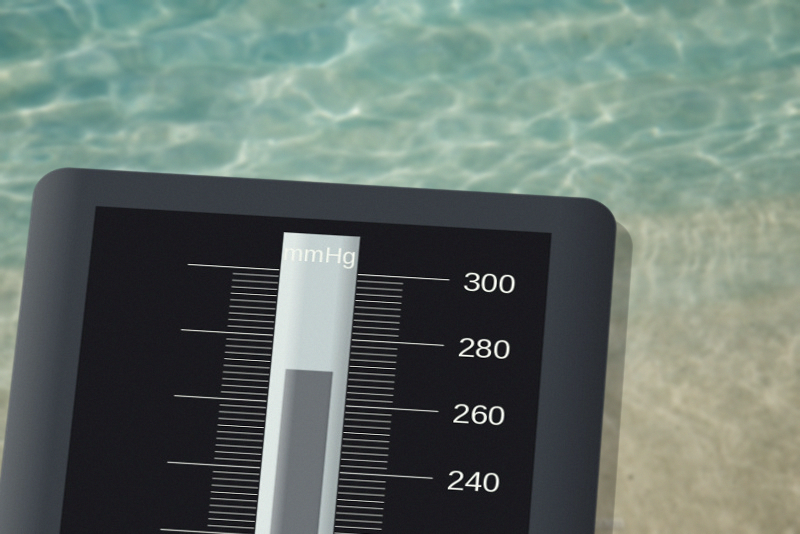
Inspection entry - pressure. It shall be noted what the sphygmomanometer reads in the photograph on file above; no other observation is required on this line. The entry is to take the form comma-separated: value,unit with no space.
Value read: 270,mmHg
